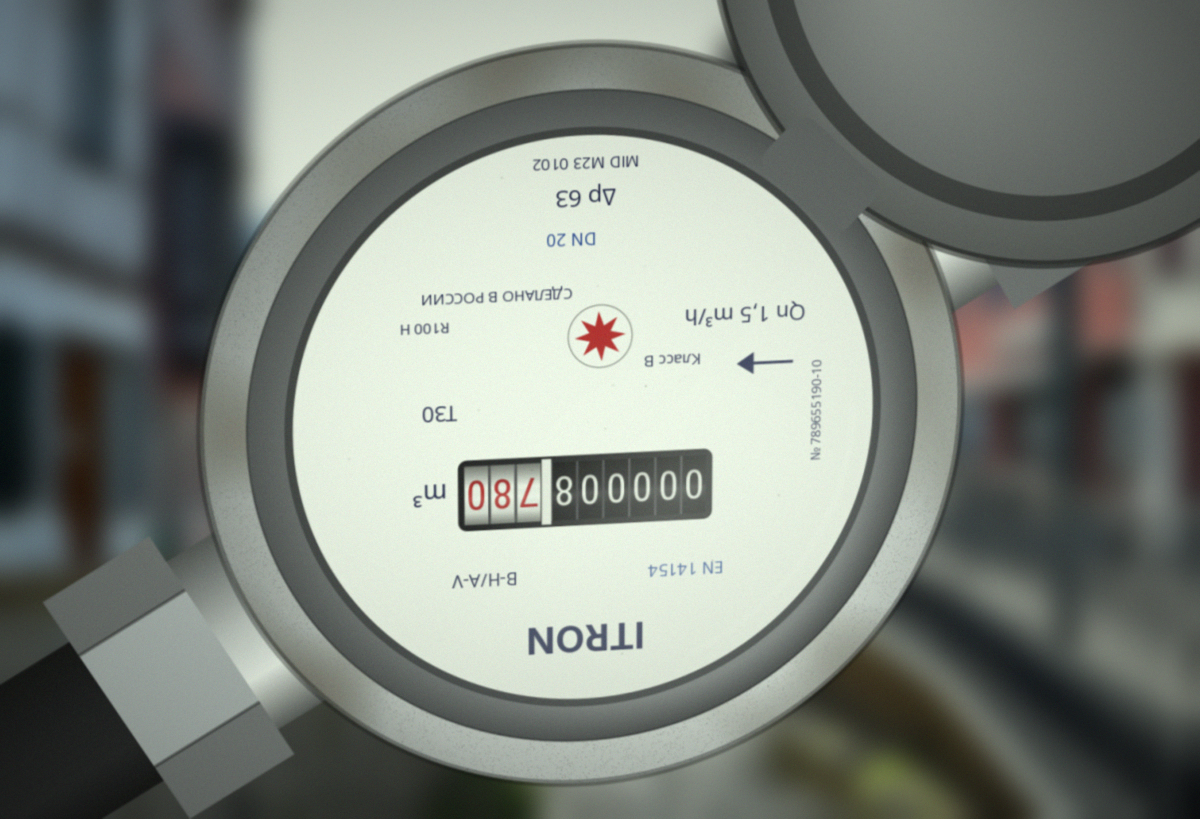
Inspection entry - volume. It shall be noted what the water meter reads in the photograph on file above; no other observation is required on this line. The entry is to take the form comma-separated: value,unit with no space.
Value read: 8.780,m³
